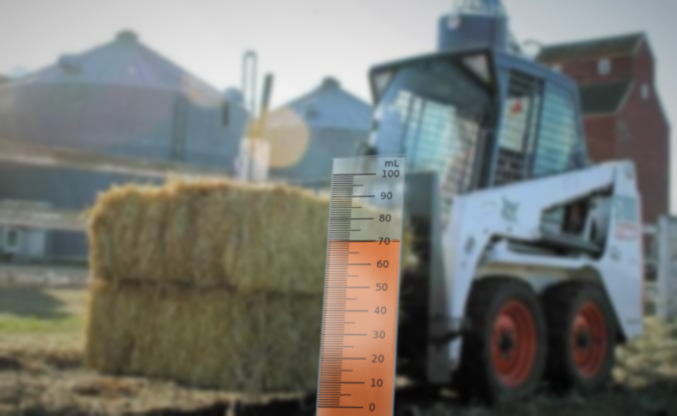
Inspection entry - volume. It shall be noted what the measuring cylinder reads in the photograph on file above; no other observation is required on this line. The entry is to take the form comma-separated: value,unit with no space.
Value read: 70,mL
